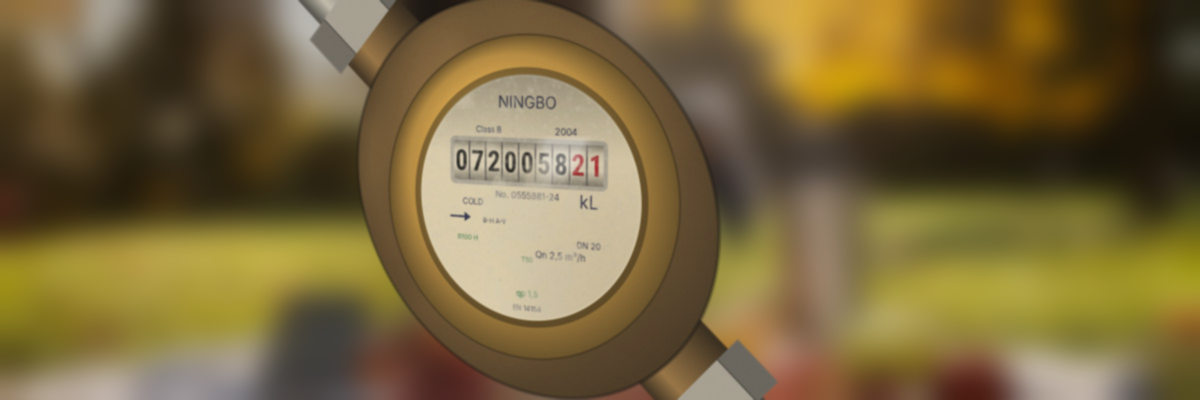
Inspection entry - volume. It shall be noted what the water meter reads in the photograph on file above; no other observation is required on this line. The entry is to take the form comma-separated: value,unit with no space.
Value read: 720058.21,kL
